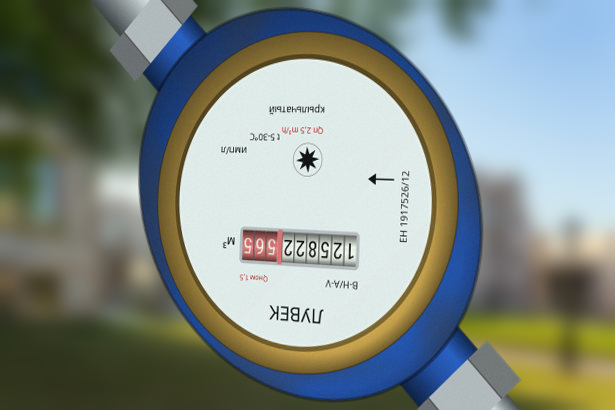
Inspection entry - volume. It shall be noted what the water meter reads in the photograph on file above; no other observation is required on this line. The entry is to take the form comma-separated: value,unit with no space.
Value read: 125822.565,m³
